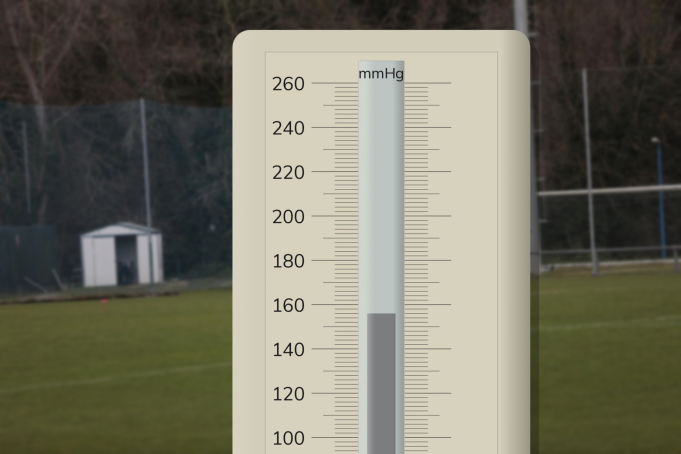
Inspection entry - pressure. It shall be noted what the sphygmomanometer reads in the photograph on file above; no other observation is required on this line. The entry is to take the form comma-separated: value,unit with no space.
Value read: 156,mmHg
